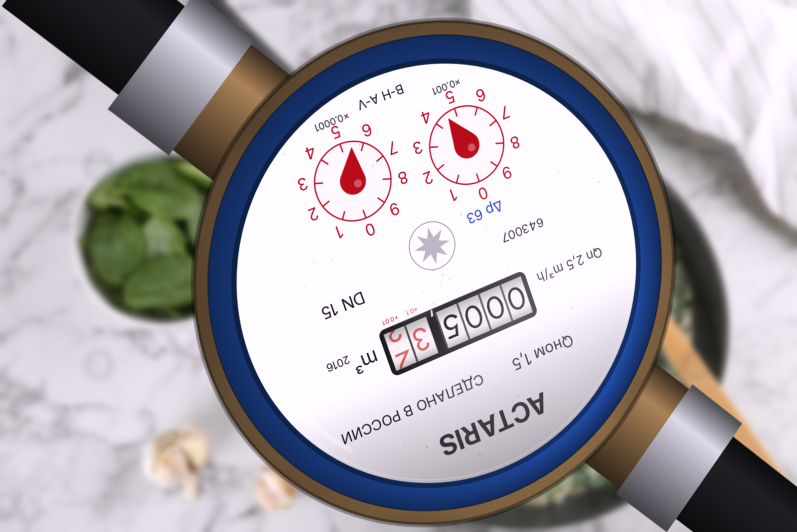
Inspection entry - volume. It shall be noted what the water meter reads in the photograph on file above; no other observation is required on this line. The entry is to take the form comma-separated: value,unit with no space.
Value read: 5.3245,m³
